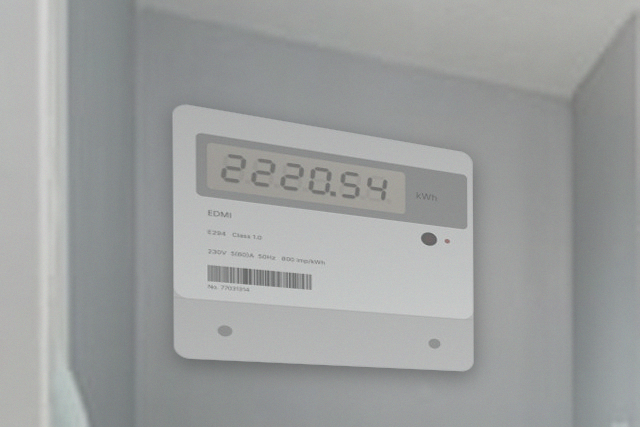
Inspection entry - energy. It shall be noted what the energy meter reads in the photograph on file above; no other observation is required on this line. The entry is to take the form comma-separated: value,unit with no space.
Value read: 2220.54,kWh
